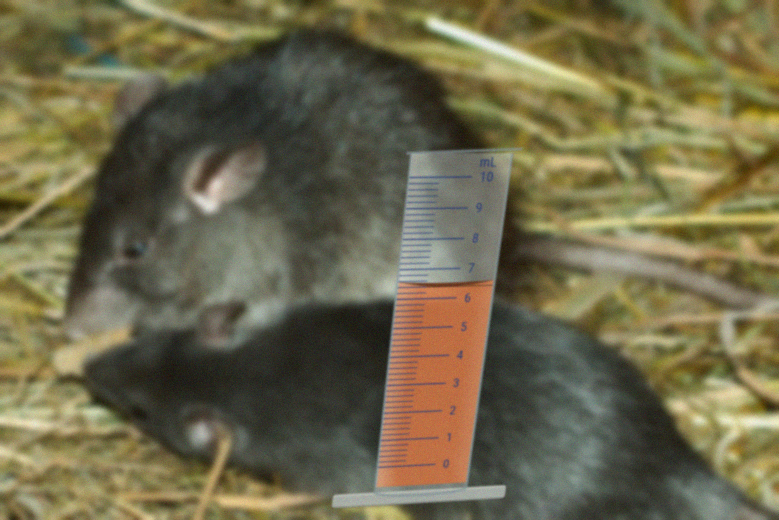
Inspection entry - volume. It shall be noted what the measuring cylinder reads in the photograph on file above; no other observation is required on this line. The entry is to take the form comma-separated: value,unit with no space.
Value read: 6.4,mL
